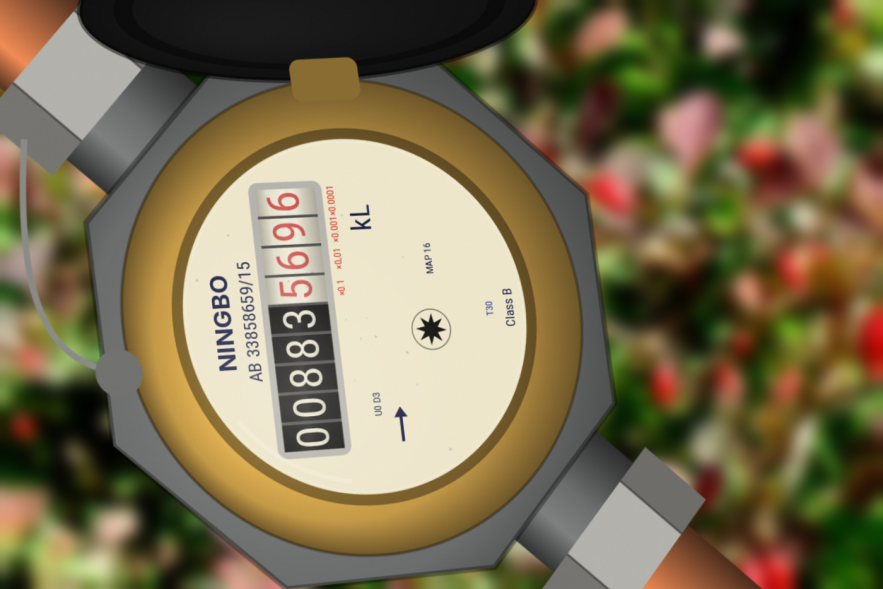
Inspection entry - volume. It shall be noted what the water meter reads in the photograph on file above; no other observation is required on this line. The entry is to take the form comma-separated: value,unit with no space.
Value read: 883.5696,kL
